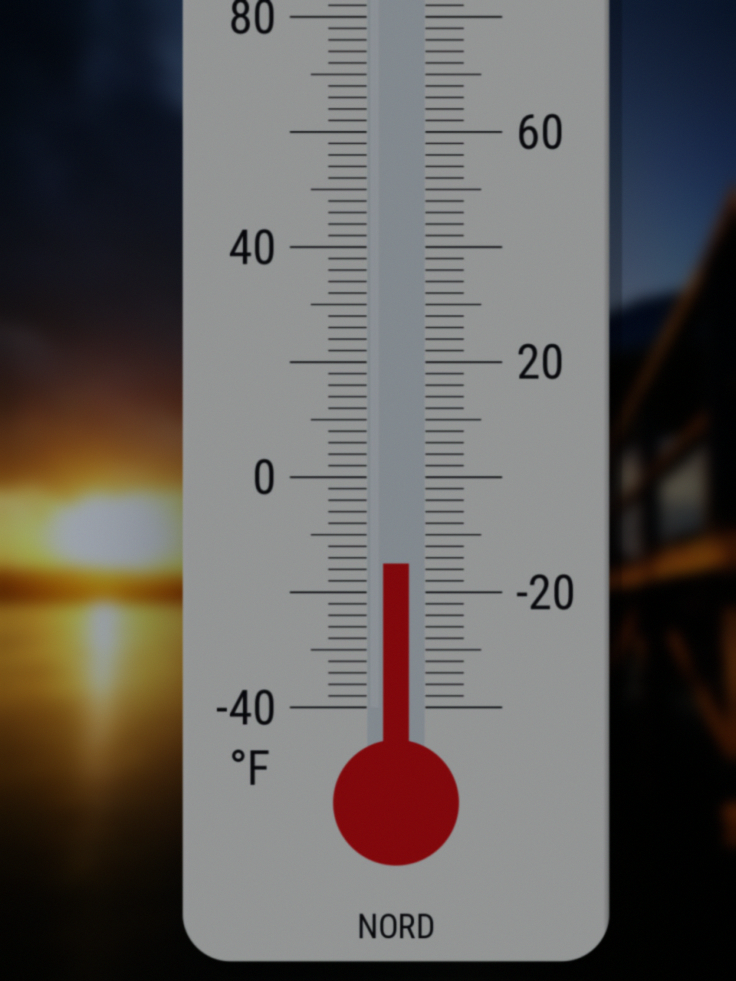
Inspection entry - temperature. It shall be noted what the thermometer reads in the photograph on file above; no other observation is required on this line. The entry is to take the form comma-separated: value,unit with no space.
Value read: -15,°F
